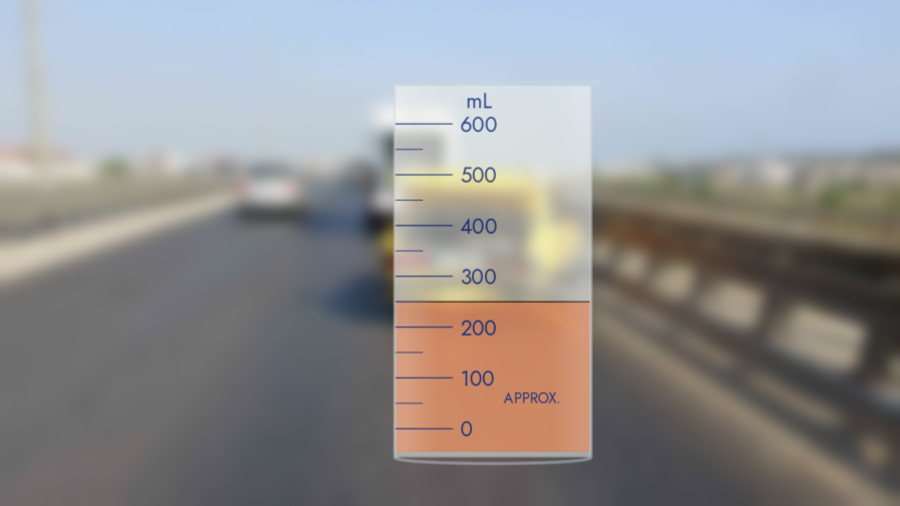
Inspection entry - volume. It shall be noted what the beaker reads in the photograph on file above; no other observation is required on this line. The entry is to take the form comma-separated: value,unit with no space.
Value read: 250,mL
